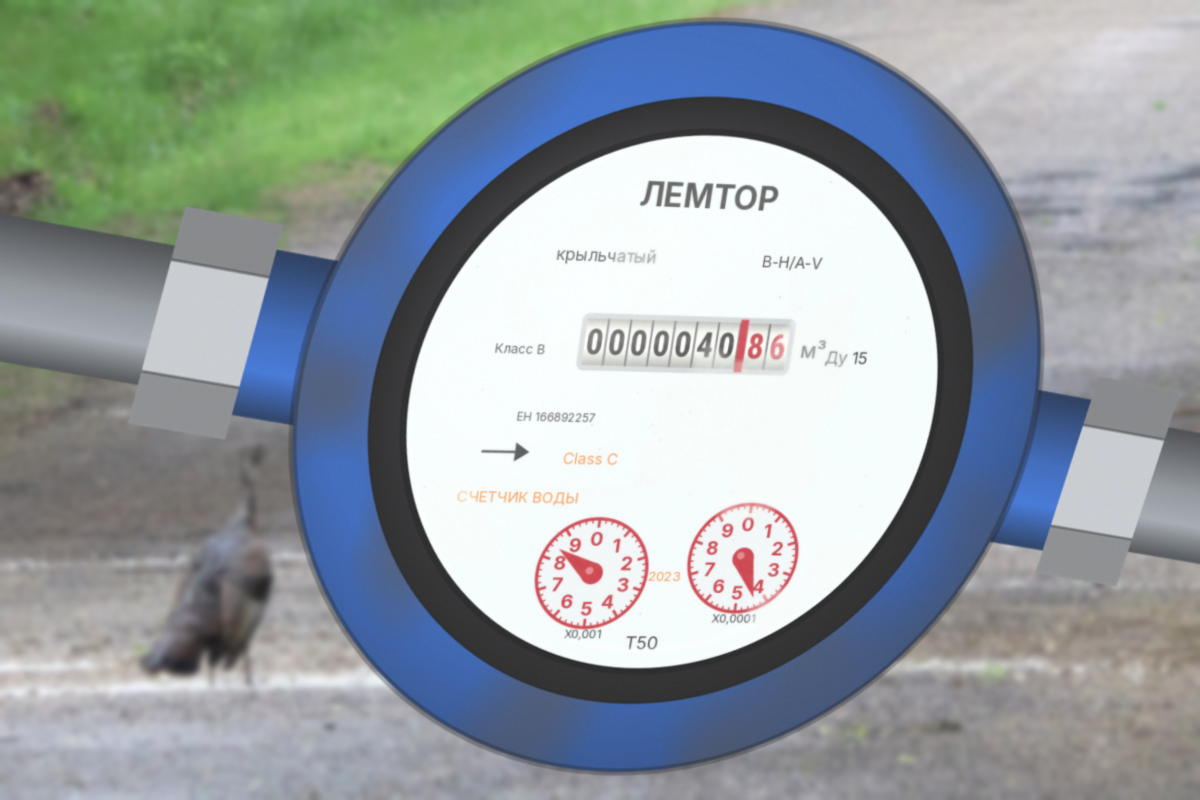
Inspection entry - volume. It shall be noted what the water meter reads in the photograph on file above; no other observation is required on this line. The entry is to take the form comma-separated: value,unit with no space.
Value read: 40.8684,m³
